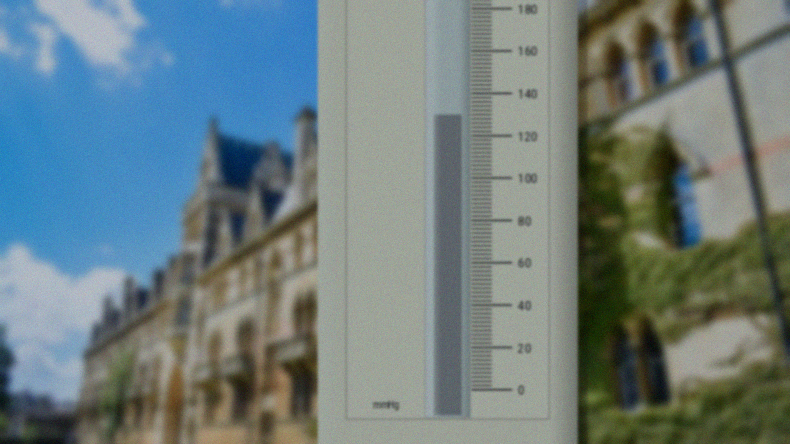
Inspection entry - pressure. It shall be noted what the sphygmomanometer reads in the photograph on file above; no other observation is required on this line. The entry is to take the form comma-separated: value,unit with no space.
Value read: 130,mmHg
